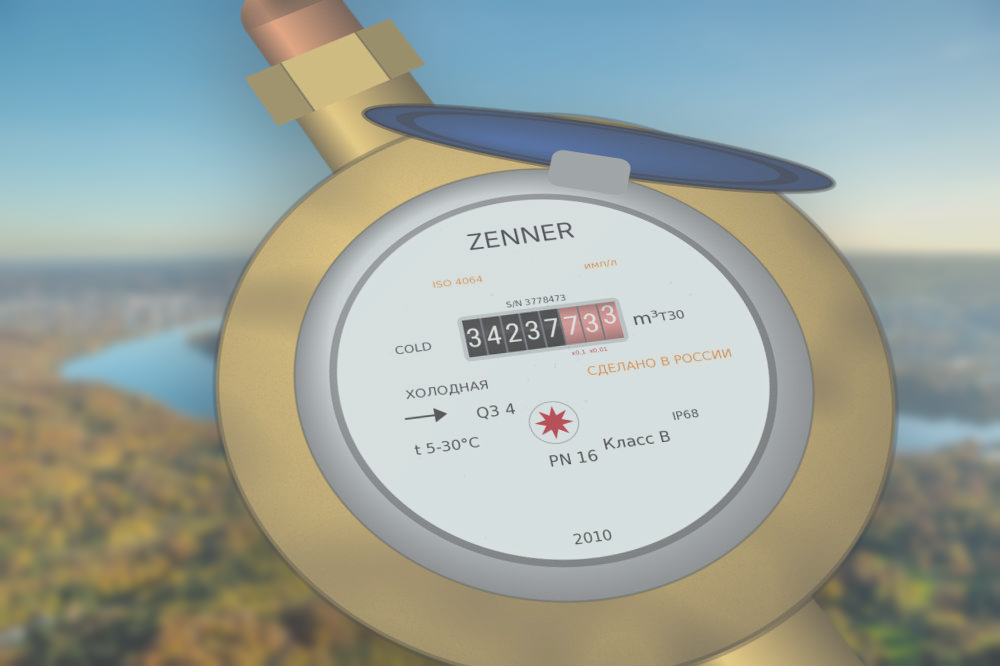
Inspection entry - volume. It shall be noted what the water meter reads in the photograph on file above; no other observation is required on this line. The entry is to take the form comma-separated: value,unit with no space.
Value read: 34237.733,m³
